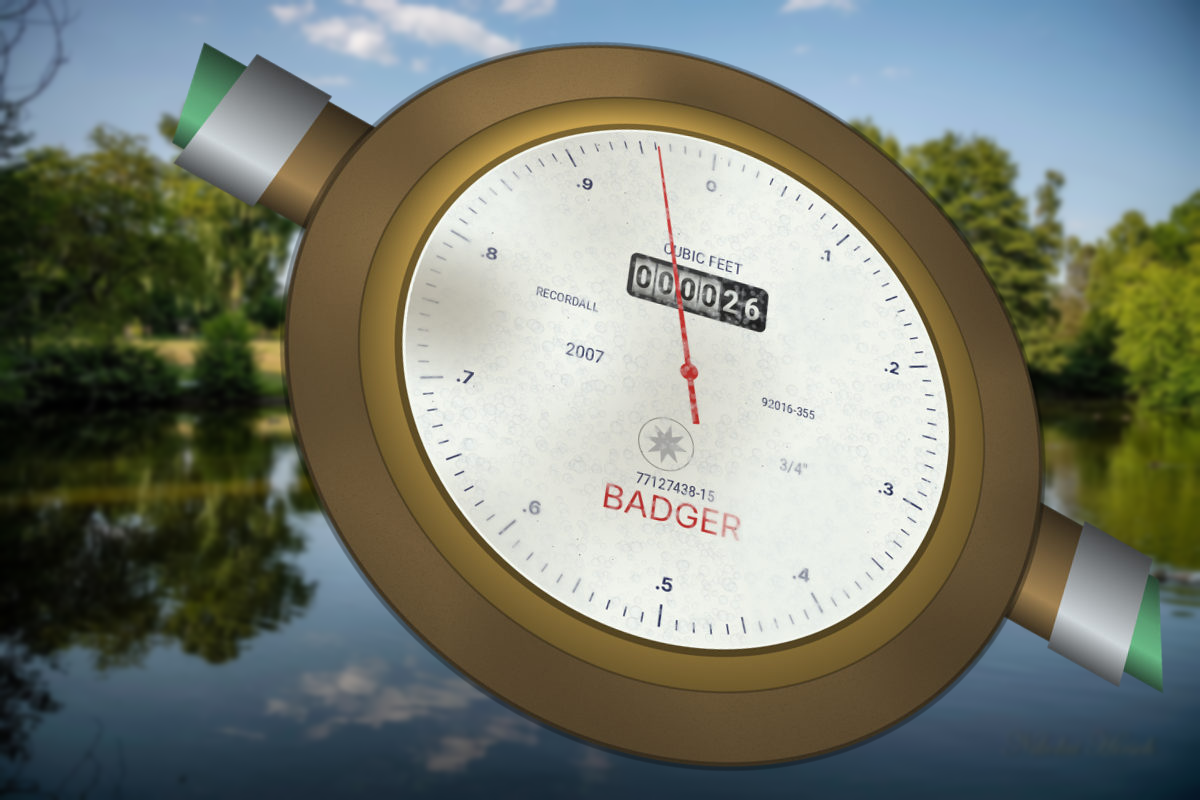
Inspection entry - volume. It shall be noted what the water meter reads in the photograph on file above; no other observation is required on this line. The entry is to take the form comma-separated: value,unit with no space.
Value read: 25.96,ft³
